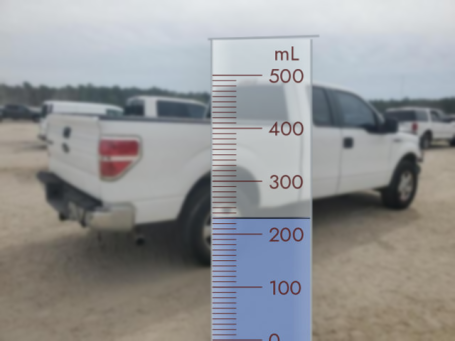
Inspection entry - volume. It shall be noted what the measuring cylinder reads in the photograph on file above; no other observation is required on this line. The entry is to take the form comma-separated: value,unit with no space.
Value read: 230,mL
